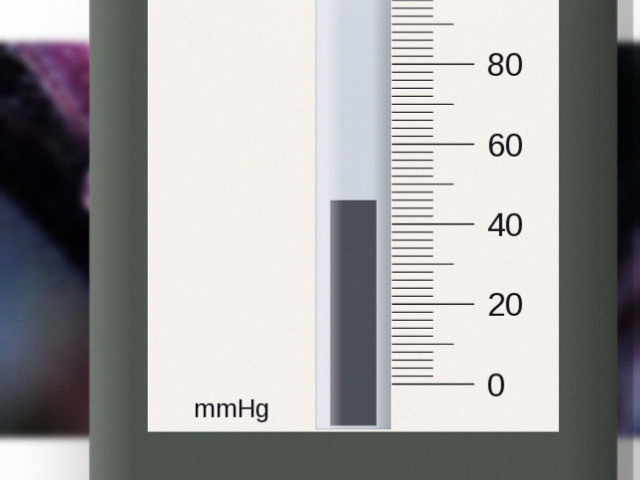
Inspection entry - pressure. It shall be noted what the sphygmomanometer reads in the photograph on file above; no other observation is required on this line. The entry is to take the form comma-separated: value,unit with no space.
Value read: 46,mmHg
